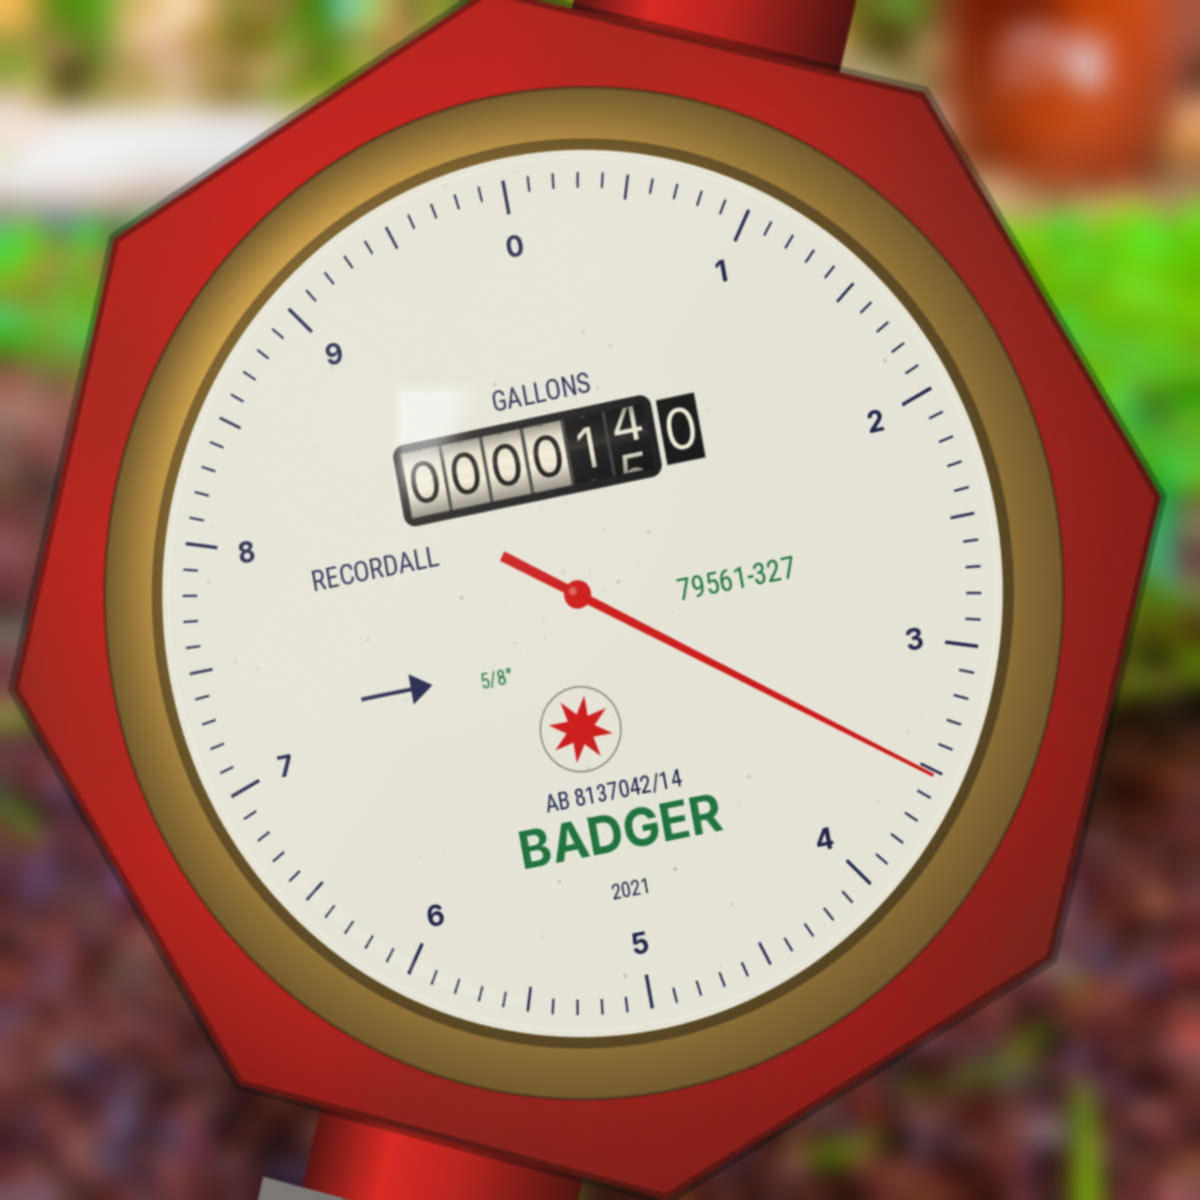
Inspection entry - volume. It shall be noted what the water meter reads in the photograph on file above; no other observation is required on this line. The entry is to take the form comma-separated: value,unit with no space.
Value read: 143.5,gal
